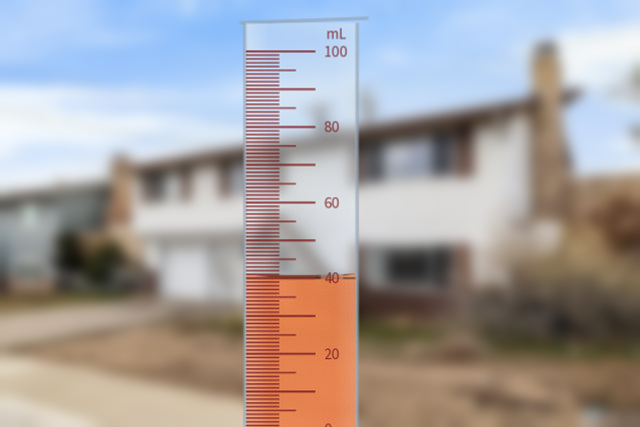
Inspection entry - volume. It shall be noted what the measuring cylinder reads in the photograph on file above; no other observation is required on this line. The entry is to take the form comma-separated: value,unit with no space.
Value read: 40,mL
